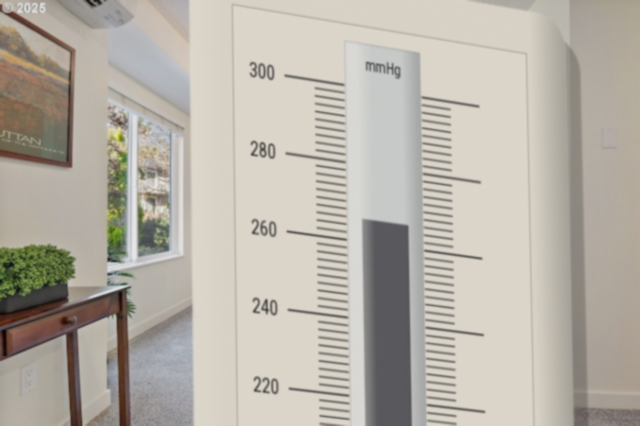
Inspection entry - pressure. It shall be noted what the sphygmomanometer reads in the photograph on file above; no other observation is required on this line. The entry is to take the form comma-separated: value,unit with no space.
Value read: 266,mmHg
